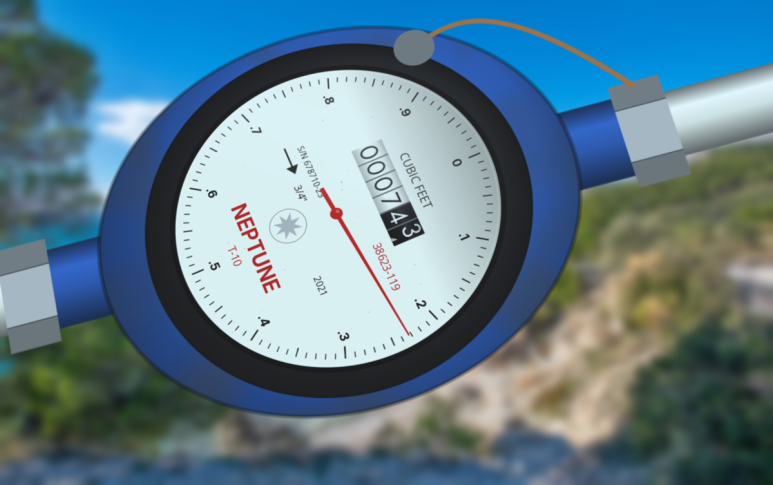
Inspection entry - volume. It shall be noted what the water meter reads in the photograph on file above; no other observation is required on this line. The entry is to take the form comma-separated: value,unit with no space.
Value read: 743.23,ft³
